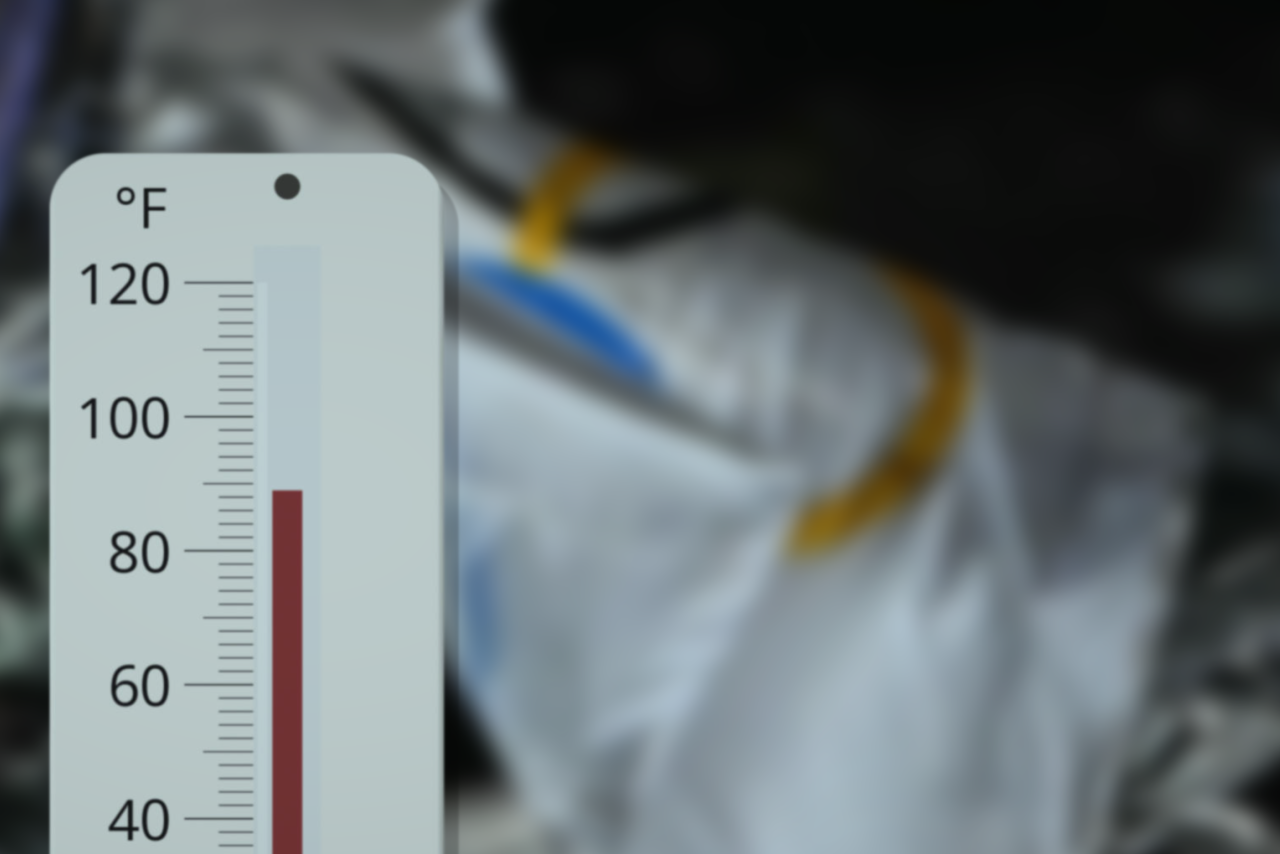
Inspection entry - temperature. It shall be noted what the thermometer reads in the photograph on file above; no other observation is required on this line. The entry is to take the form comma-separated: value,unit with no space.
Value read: 89,°F
